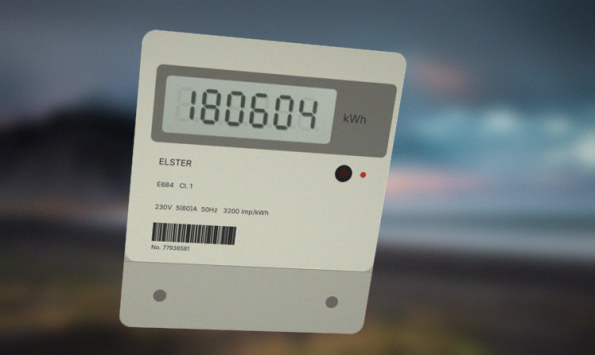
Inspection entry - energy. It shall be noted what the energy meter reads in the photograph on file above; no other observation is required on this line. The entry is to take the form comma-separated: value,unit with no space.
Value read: 180604,kWh
